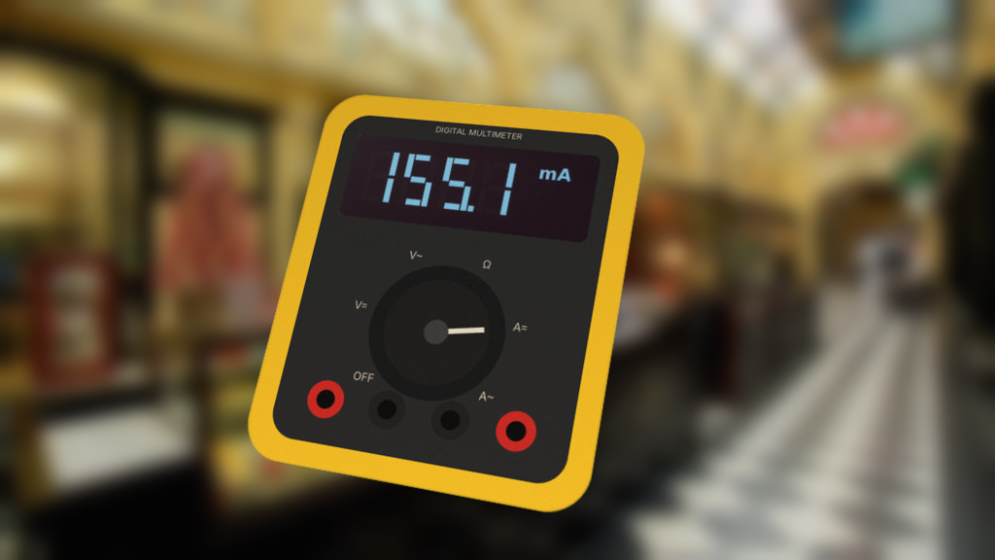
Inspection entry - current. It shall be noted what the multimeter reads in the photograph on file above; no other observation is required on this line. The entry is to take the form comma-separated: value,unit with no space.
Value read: 155.1,mA
